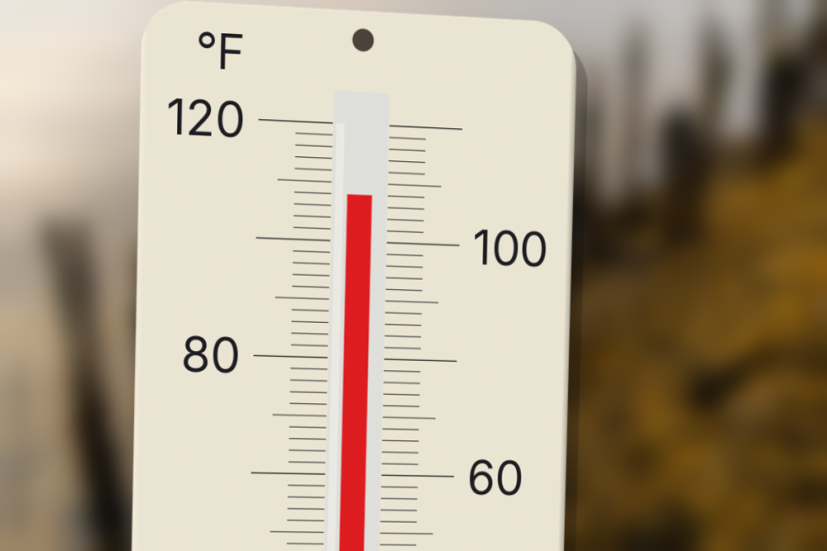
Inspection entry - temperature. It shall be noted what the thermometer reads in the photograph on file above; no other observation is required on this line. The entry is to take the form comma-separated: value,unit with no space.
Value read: 108,°F
